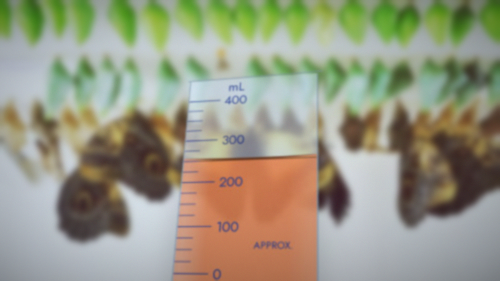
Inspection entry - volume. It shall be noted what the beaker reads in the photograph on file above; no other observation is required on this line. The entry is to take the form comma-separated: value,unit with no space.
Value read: 250,mL
